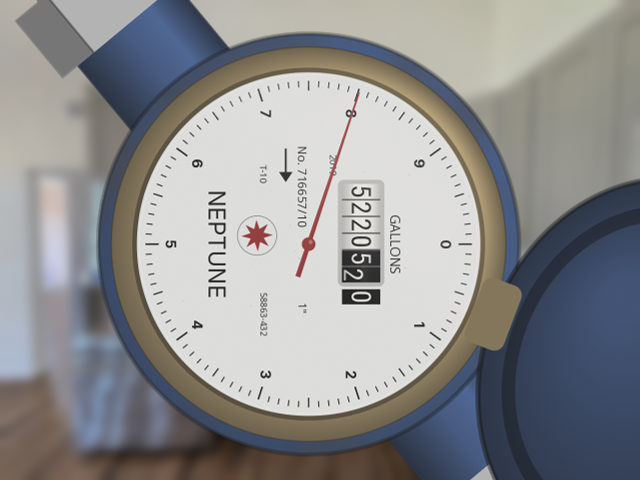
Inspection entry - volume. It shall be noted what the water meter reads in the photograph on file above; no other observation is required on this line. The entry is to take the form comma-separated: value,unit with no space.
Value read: 5220518.0,gal
